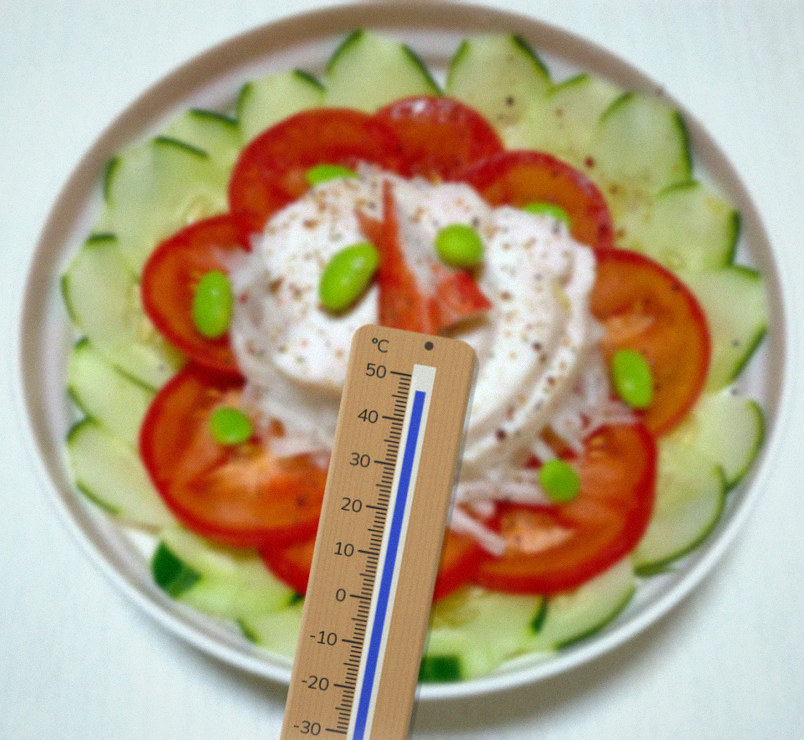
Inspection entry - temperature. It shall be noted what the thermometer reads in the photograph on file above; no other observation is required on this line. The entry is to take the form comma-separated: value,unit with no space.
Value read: 47,°C
